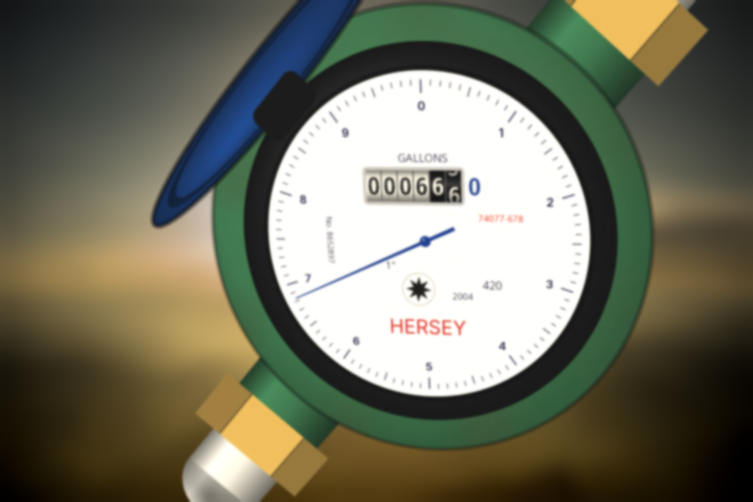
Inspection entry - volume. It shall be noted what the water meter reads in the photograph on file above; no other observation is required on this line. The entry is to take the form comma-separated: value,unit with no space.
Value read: 6656.8,gal
